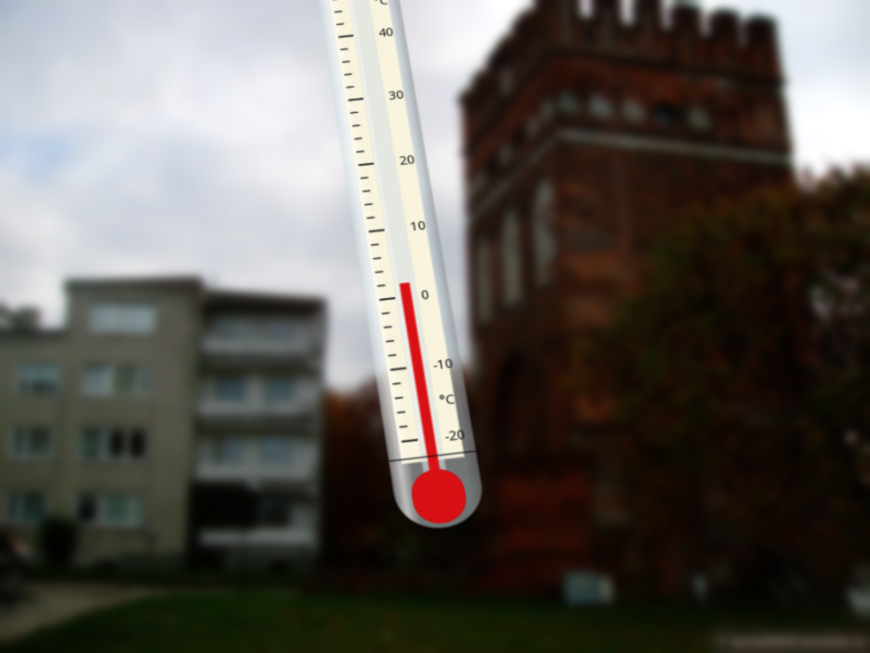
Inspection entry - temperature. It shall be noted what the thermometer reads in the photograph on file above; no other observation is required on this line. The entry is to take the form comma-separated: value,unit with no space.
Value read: 2,°C
